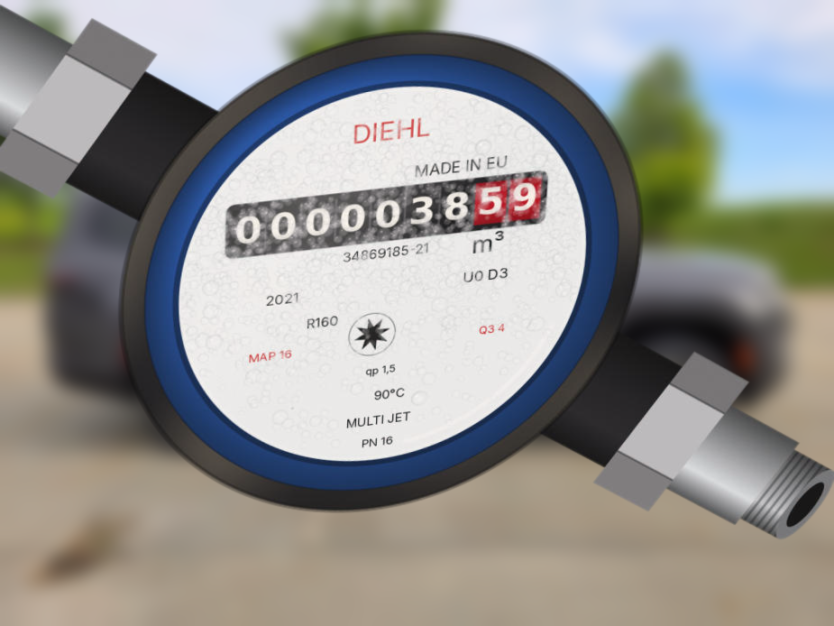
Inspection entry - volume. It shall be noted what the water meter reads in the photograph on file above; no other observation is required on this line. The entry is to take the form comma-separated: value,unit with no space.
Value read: 38.59,m³
